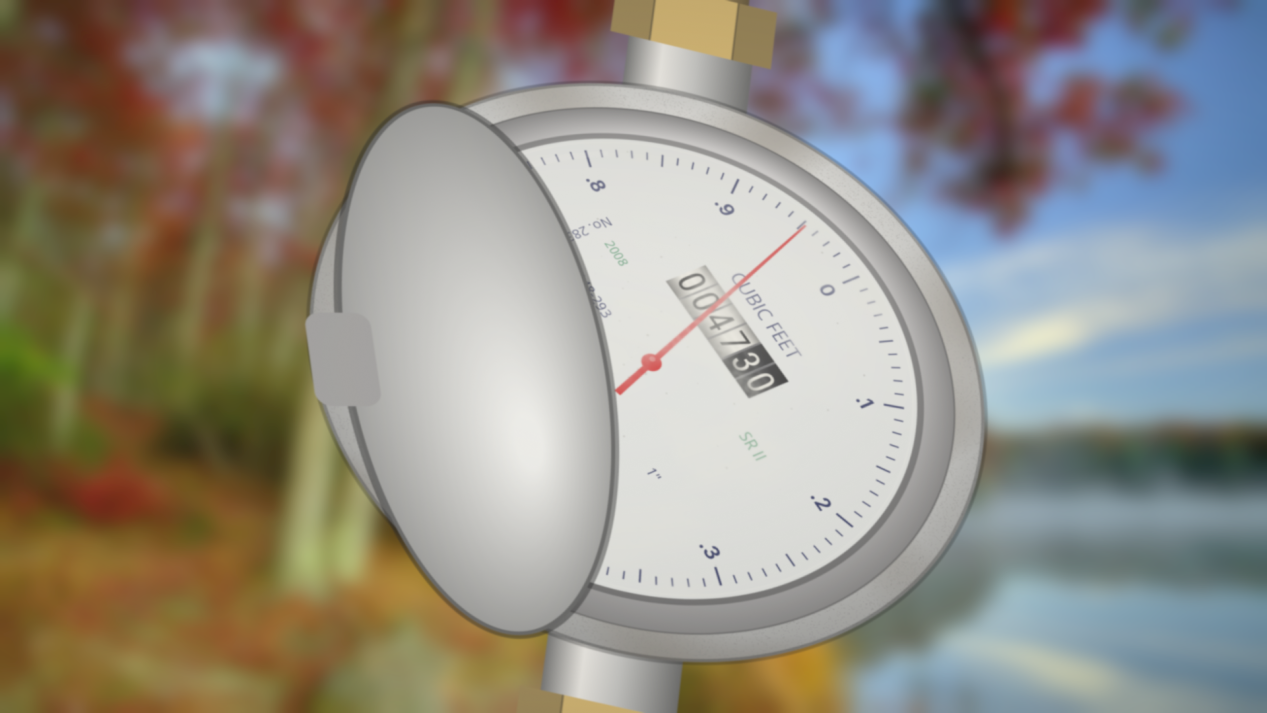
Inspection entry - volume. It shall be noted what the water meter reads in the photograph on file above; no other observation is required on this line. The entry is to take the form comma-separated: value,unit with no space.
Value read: 4729.95,ft³
